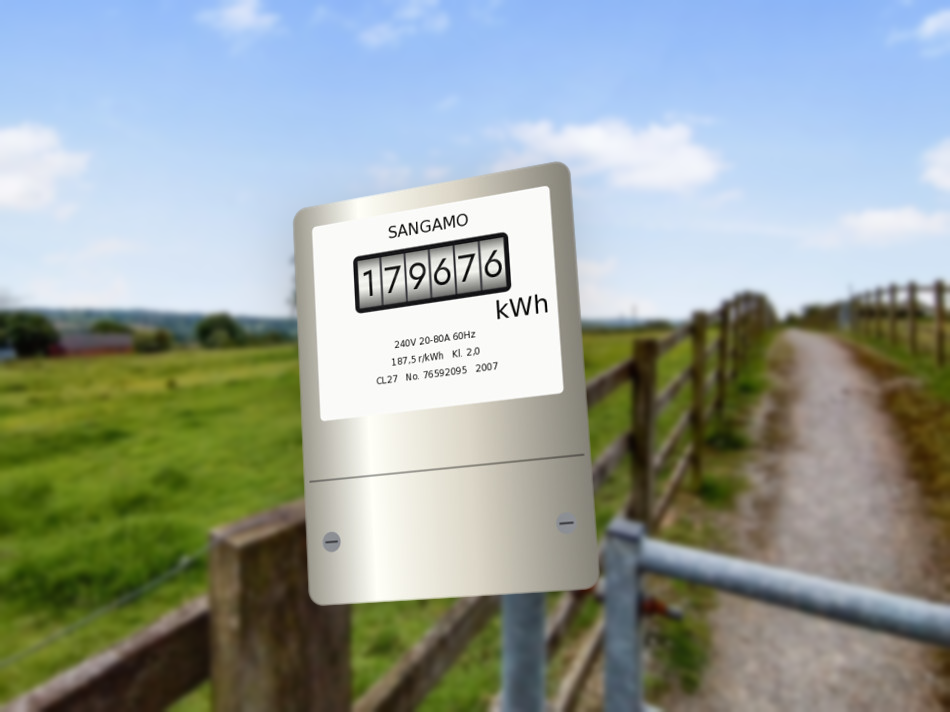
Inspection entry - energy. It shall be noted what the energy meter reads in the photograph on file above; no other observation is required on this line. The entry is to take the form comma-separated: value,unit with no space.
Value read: 179676,kWh
